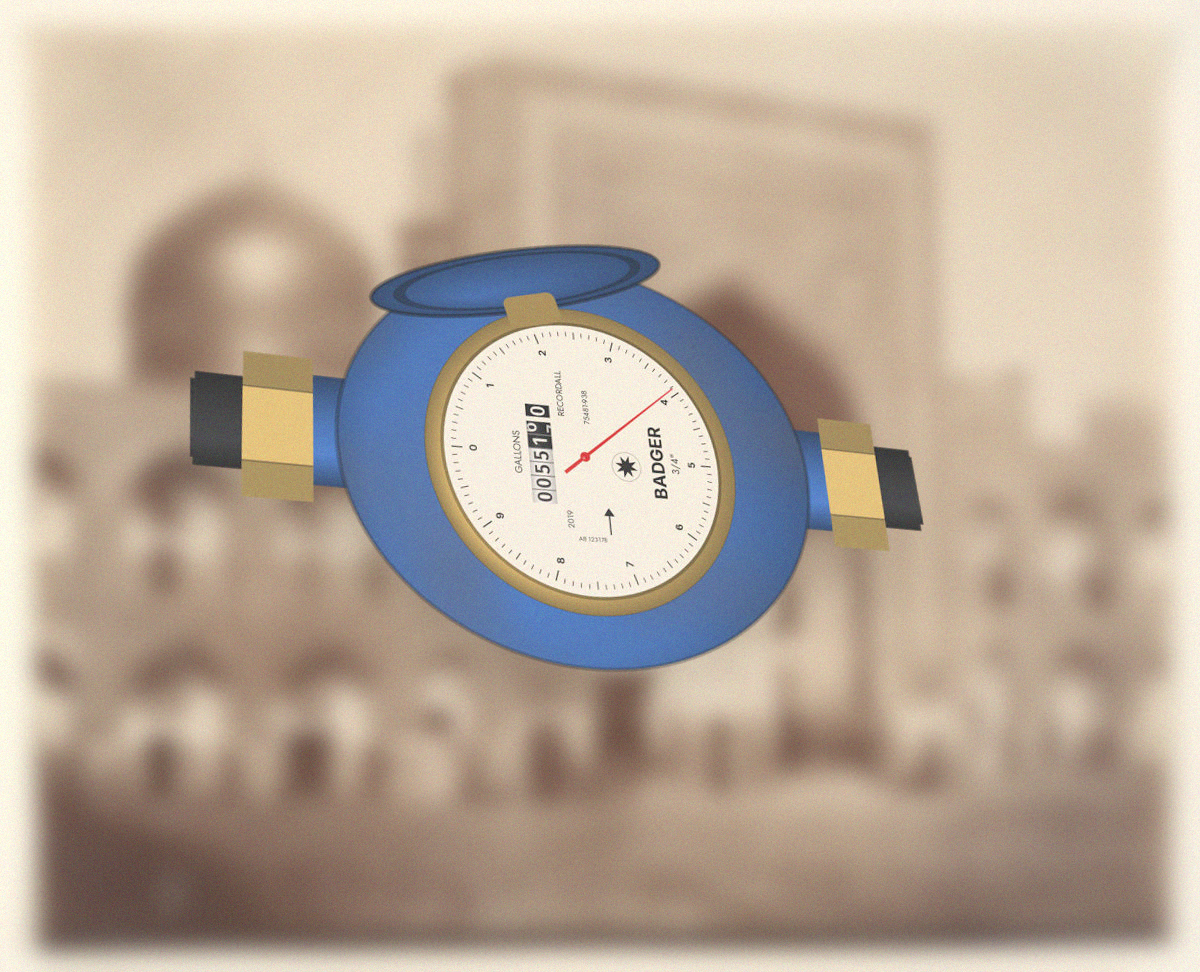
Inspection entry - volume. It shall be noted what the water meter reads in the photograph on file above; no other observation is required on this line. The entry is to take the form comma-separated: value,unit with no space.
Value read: 55163.9,gal
